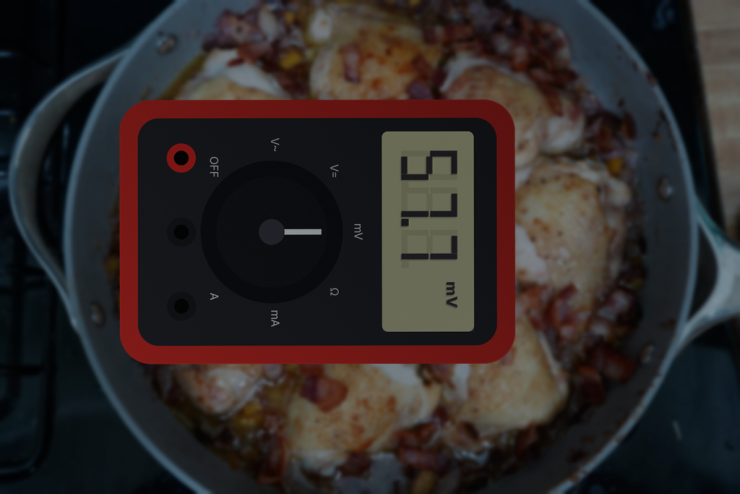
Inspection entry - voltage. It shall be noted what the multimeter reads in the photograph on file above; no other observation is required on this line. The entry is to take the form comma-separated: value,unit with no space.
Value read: 57.7,mV
